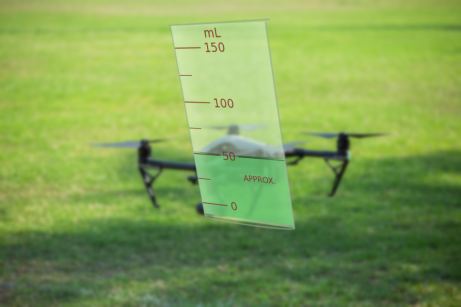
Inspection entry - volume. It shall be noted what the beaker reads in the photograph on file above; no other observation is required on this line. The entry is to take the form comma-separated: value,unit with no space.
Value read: 50,mL
